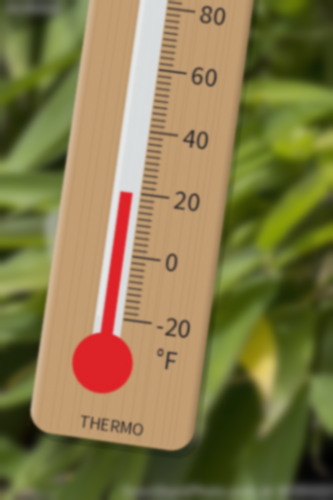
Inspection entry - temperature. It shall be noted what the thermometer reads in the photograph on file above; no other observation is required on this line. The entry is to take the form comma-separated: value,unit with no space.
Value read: 20,°F
